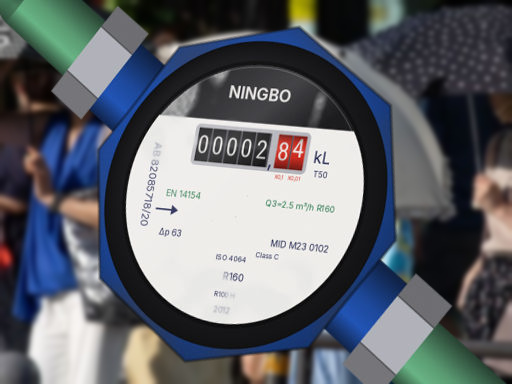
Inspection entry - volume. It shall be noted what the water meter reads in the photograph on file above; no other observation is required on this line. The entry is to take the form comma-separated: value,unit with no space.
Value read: 2.84,kL
